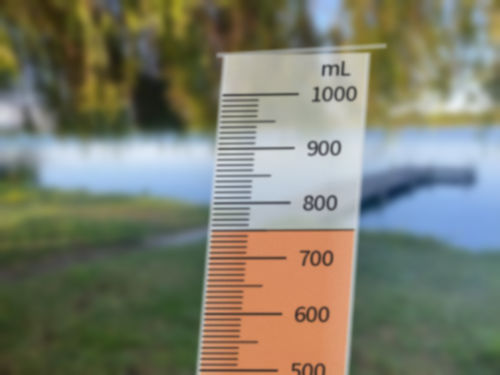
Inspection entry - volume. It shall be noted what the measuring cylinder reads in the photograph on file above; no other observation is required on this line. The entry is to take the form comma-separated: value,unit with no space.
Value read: 750,mL
